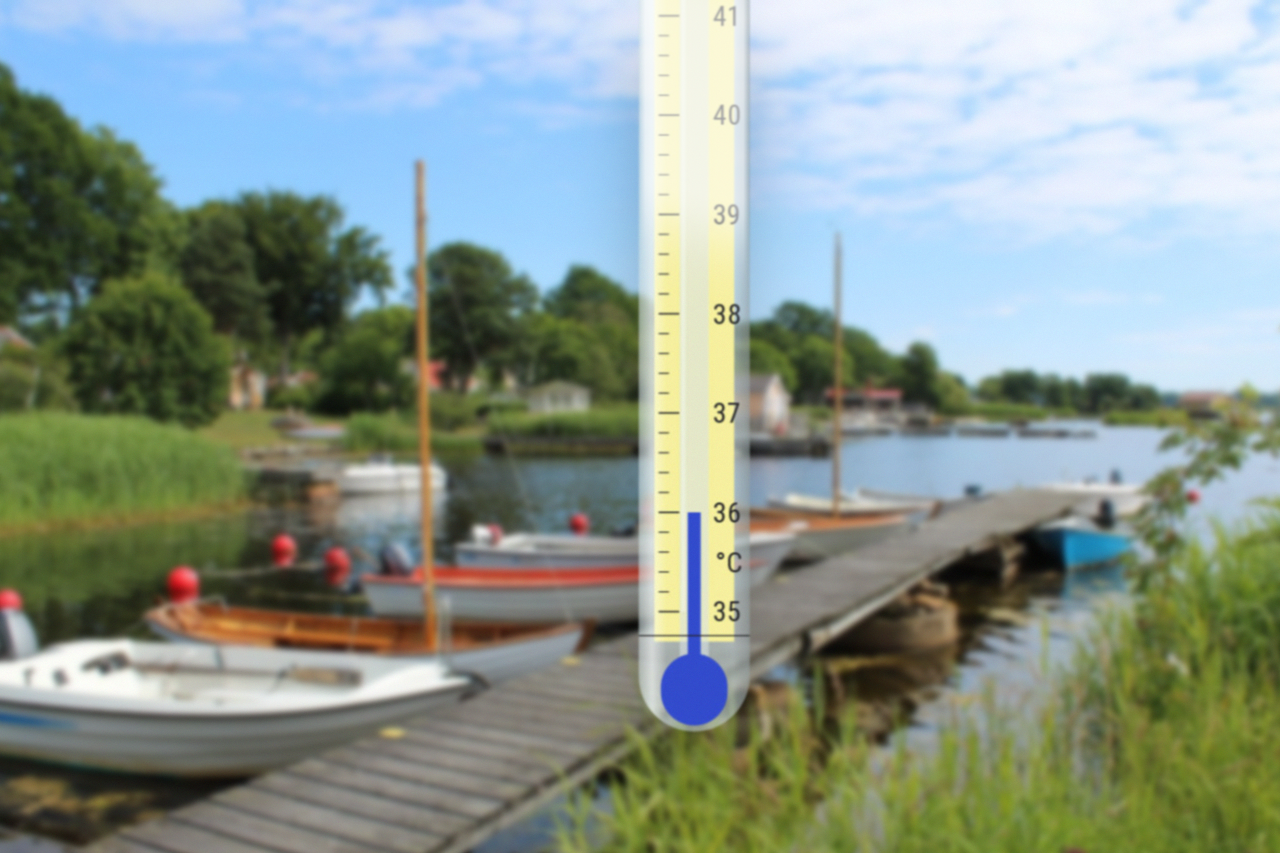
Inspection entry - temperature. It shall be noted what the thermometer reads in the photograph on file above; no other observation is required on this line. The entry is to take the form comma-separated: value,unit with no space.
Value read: 36,°C
